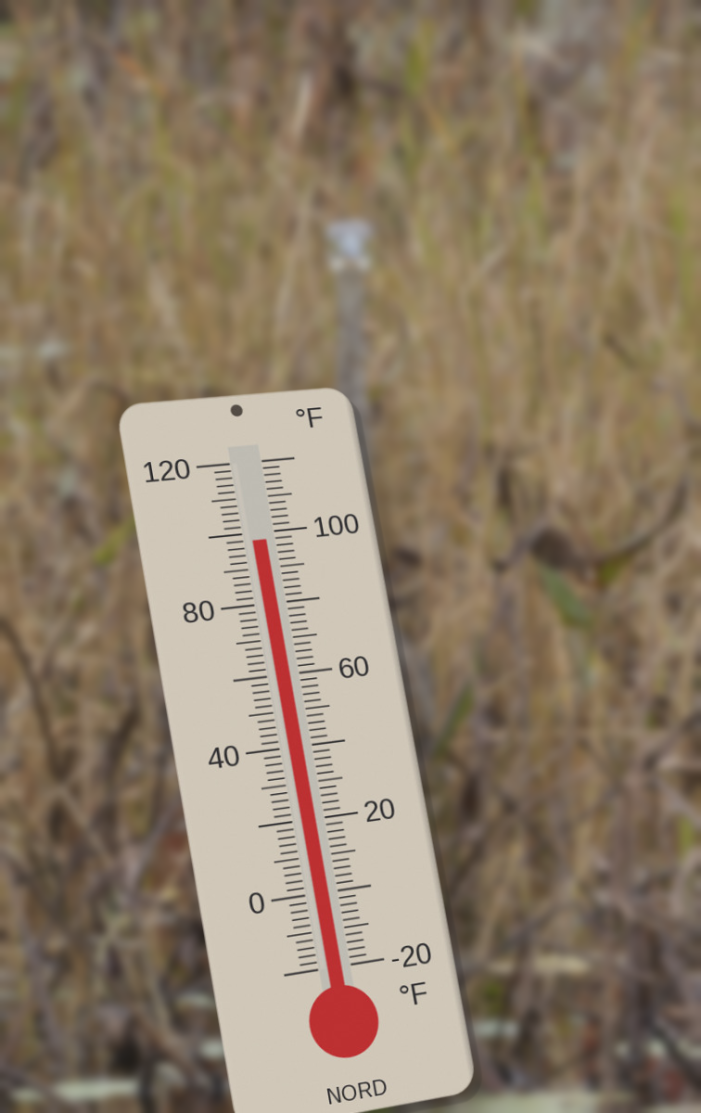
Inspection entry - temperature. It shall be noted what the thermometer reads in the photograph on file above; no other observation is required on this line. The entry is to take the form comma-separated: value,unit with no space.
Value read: 98,°F
